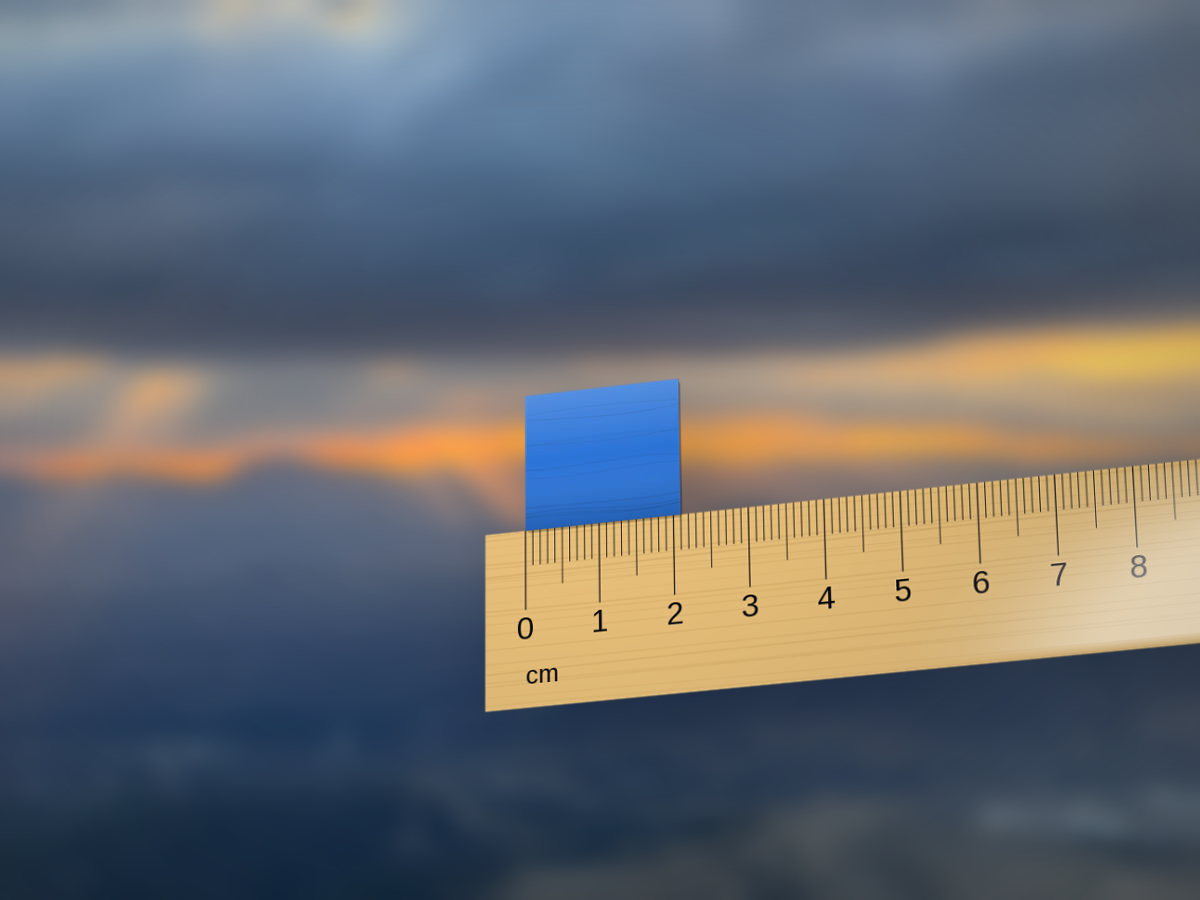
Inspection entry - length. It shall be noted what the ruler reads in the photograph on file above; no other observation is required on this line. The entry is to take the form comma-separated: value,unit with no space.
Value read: 2.1,cm
